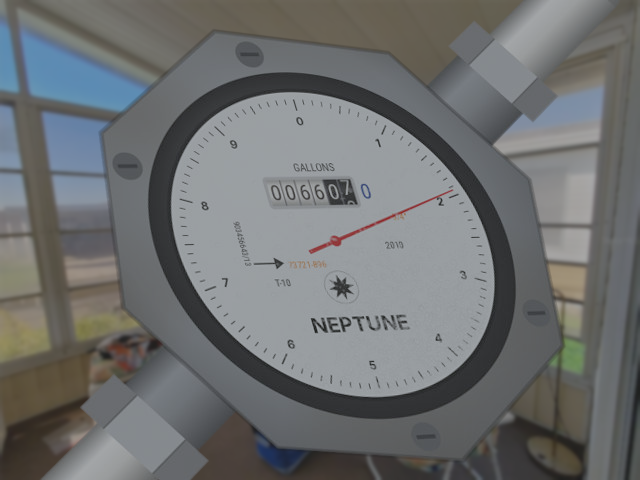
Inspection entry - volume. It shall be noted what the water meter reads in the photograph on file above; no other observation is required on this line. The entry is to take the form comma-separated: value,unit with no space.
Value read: 66071.9,gal
